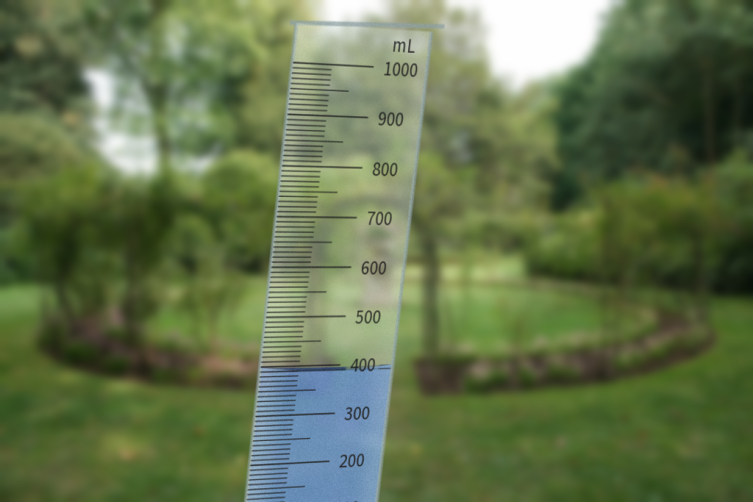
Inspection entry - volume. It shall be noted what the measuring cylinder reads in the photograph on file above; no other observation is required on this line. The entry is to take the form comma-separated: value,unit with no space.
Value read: 390,mL
